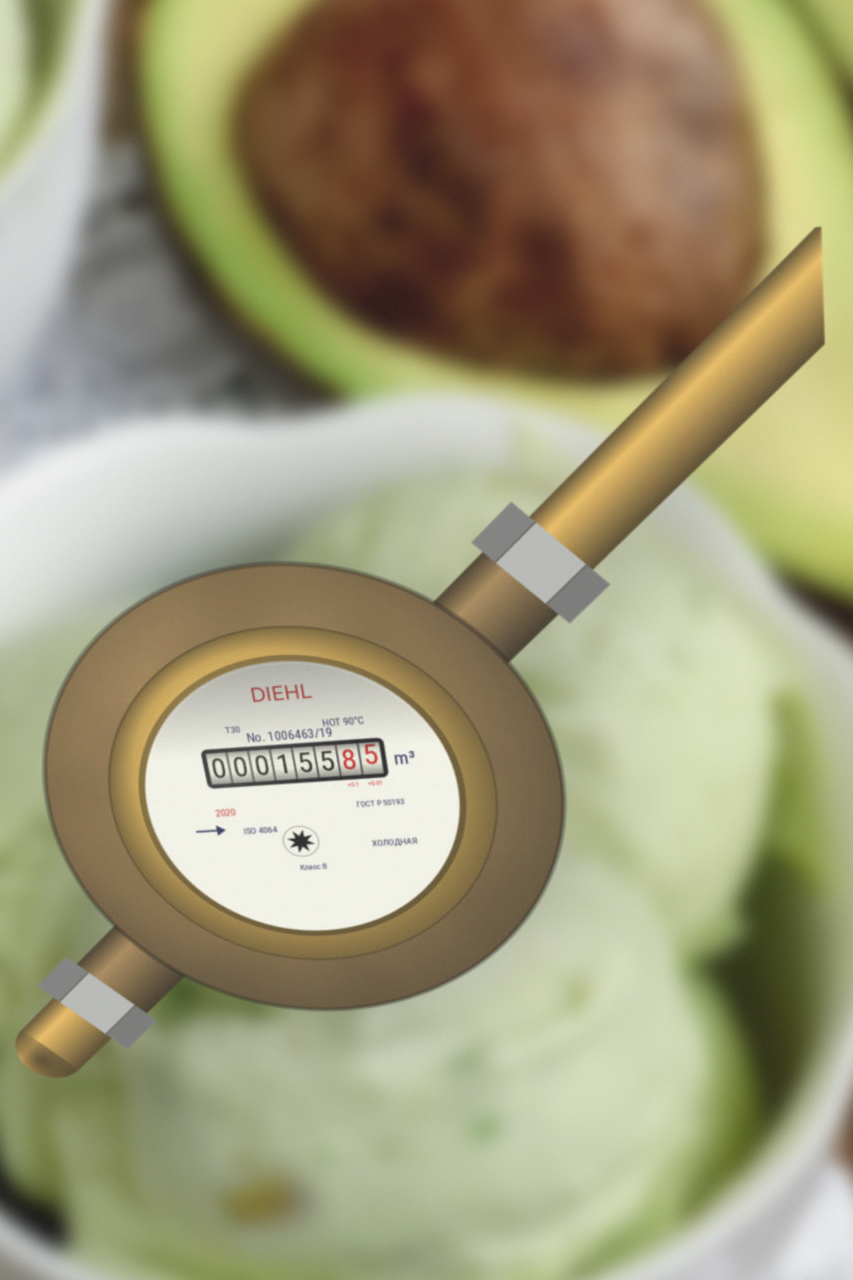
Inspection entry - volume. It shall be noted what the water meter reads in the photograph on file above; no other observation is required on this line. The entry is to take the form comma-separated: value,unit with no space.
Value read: 155.85,m³
